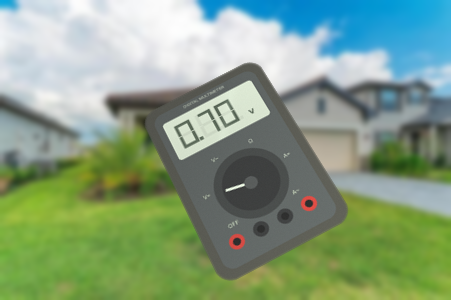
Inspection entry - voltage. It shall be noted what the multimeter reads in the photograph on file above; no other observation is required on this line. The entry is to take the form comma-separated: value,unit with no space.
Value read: 0.70,V
